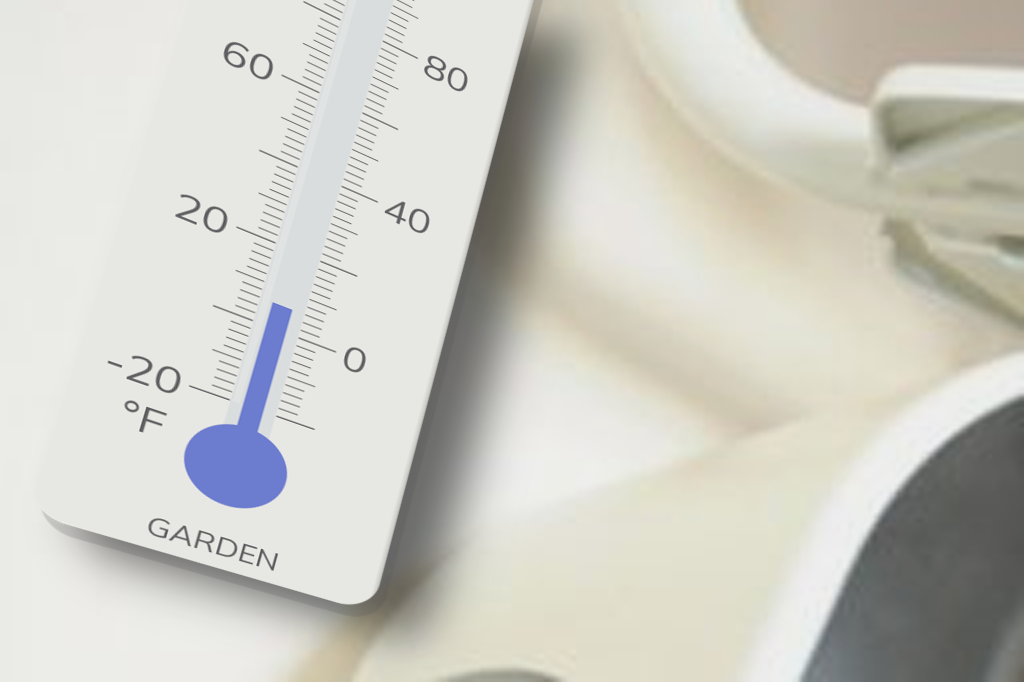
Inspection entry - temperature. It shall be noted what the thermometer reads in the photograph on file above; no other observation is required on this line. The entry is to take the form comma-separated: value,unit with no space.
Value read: 6,°F
